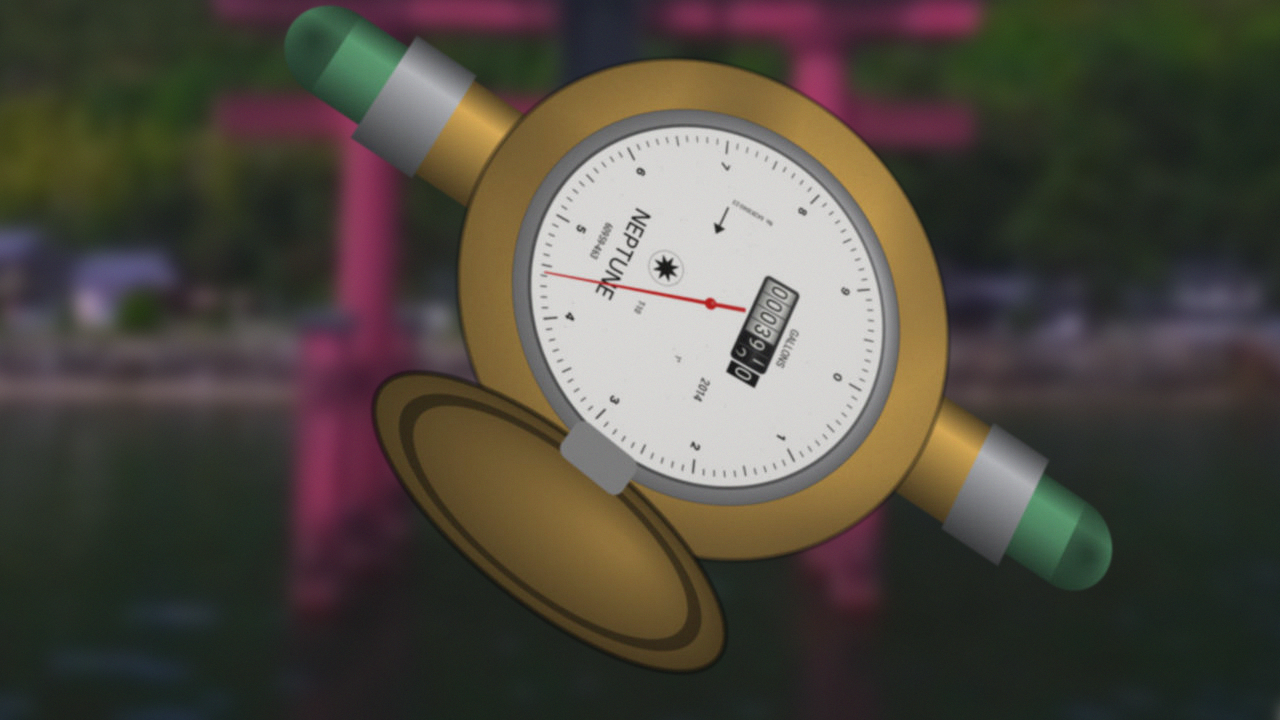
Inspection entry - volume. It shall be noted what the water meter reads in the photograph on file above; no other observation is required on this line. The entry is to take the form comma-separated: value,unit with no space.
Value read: 3914.4,gal
